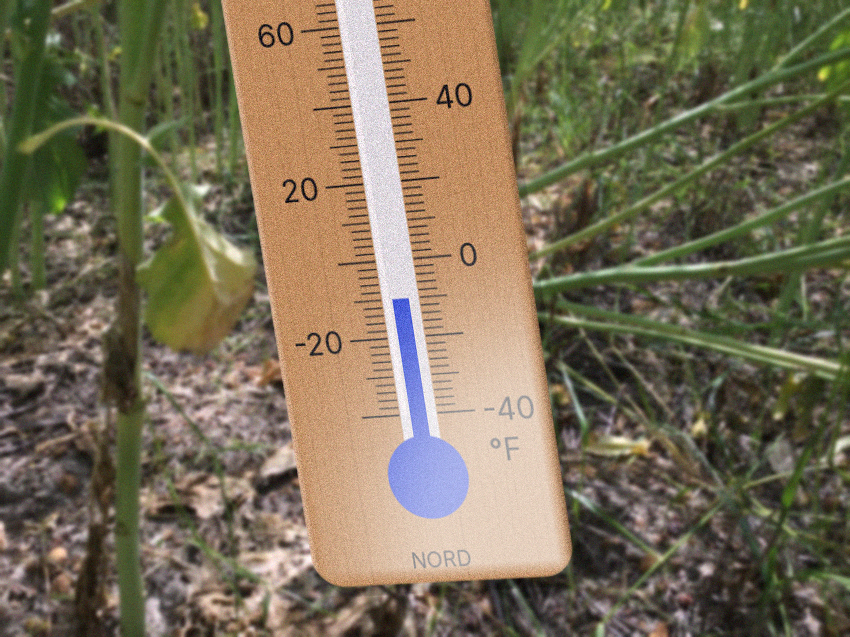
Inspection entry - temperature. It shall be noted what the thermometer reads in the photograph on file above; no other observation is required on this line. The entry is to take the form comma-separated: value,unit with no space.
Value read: -10,°F
